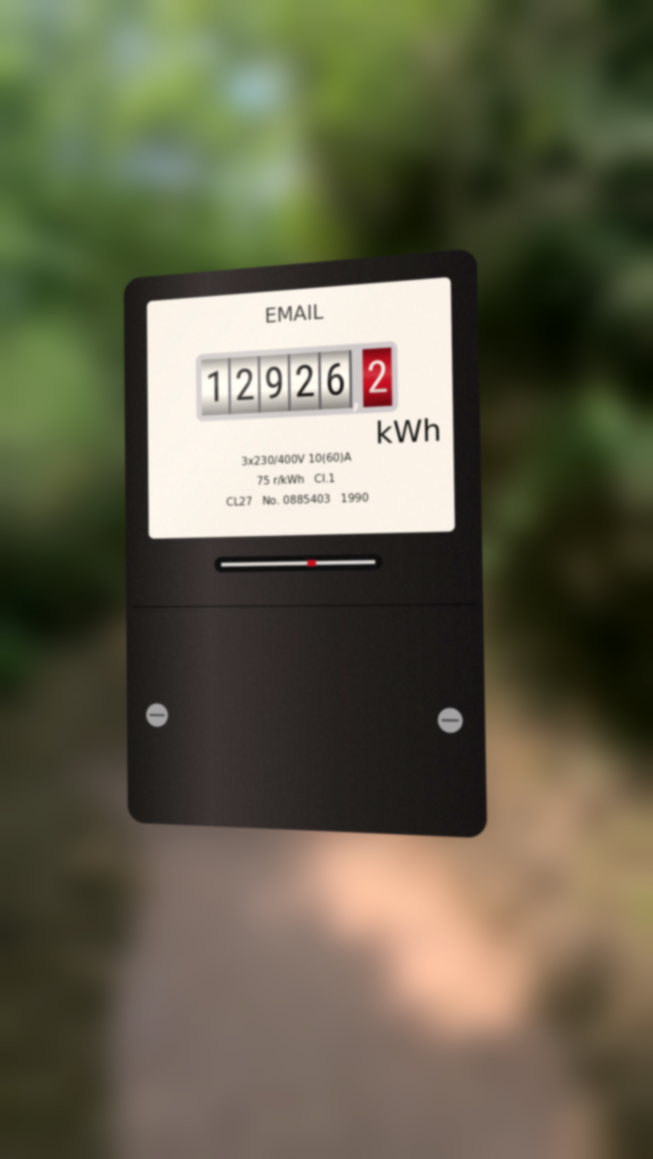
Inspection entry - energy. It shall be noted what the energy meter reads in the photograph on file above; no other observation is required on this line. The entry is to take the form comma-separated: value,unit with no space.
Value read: 12926.2,kWh
